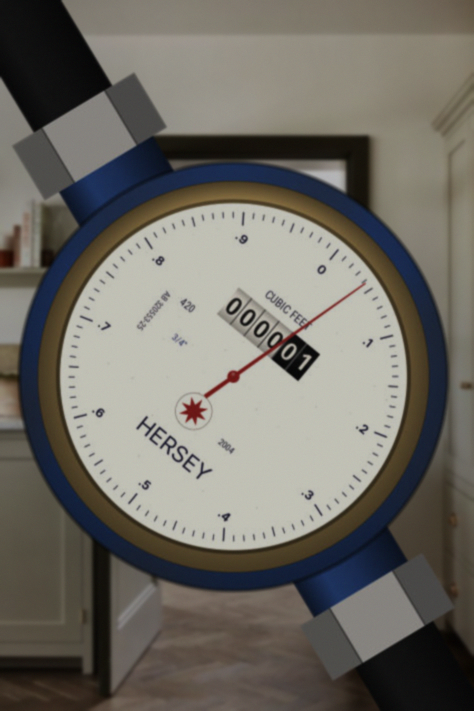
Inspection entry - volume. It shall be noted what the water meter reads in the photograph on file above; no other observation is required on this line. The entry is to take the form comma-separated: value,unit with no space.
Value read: 1.04,ft³
